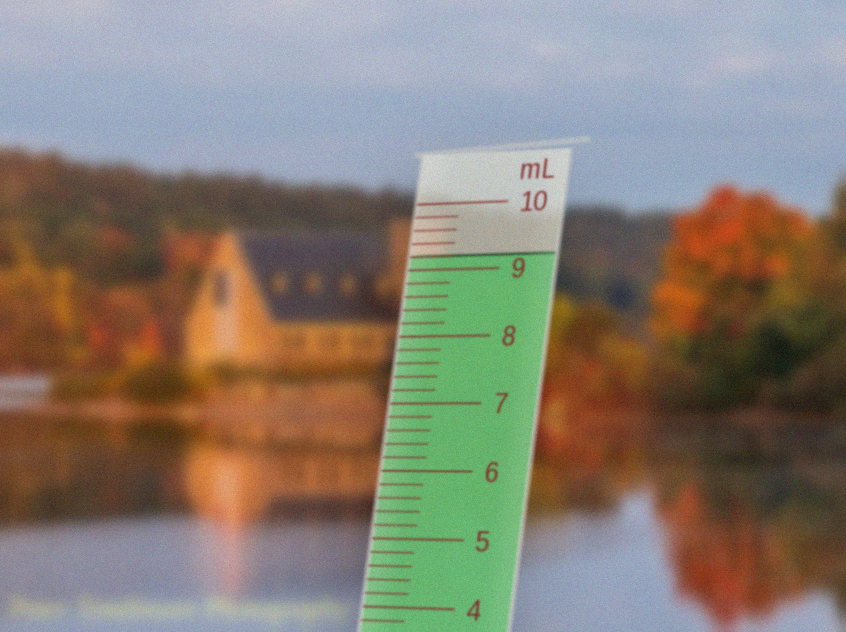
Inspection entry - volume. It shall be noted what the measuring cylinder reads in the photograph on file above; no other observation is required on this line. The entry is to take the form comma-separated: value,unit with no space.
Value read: 9.2,mL
